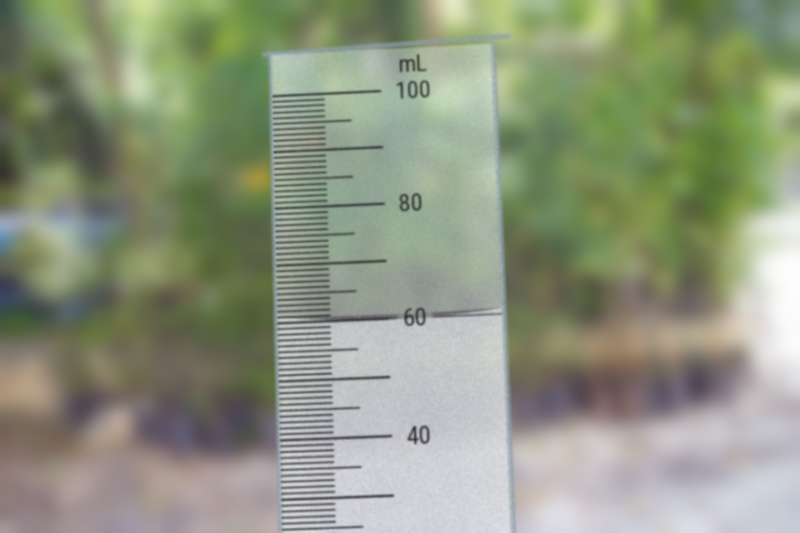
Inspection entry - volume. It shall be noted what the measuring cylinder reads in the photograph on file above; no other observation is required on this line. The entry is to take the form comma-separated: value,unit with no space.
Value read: 60,mL
